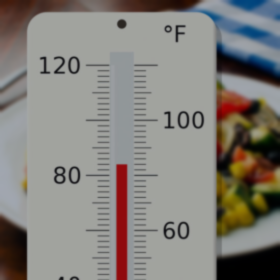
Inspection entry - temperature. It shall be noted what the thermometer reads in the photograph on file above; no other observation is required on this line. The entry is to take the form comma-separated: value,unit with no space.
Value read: 84,°F
